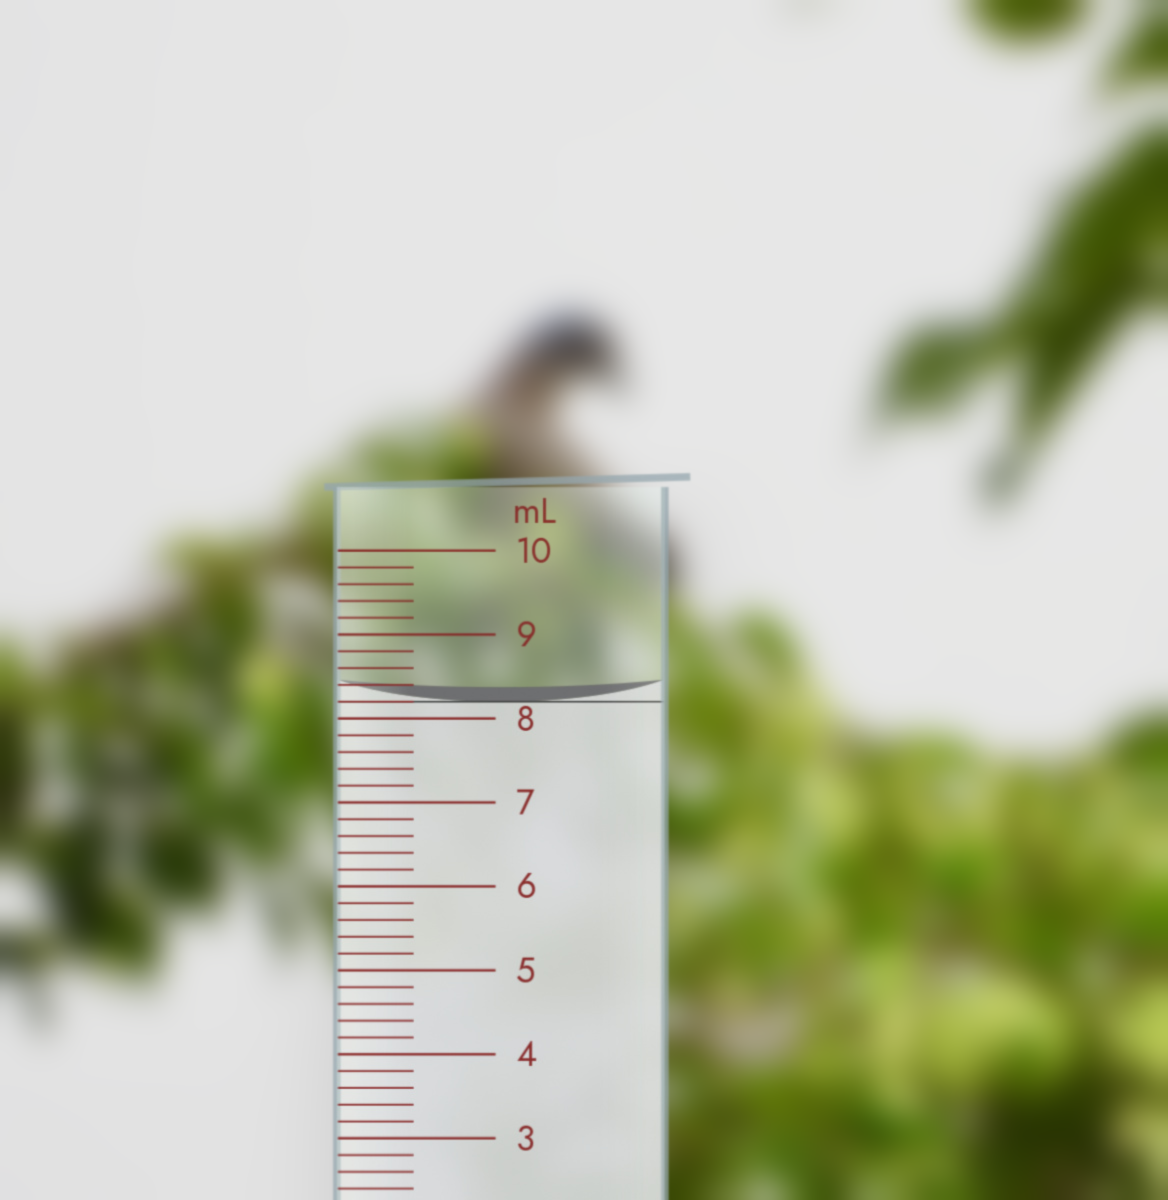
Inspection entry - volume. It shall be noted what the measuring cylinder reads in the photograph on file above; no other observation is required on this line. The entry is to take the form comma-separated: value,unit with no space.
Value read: 8.2,mL
